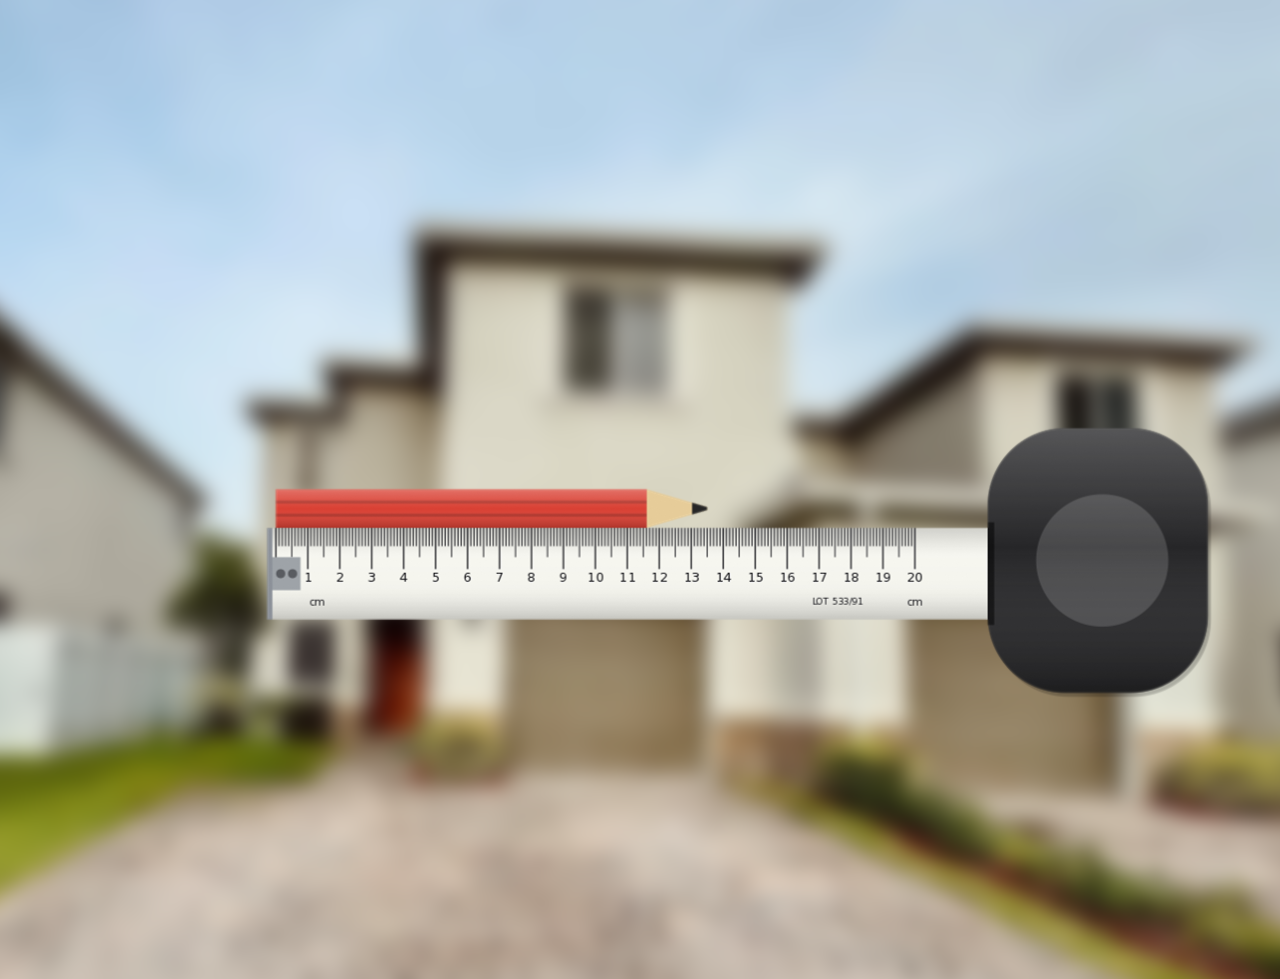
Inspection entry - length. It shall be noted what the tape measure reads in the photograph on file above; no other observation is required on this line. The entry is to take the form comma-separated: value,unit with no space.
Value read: 13.5,cm
